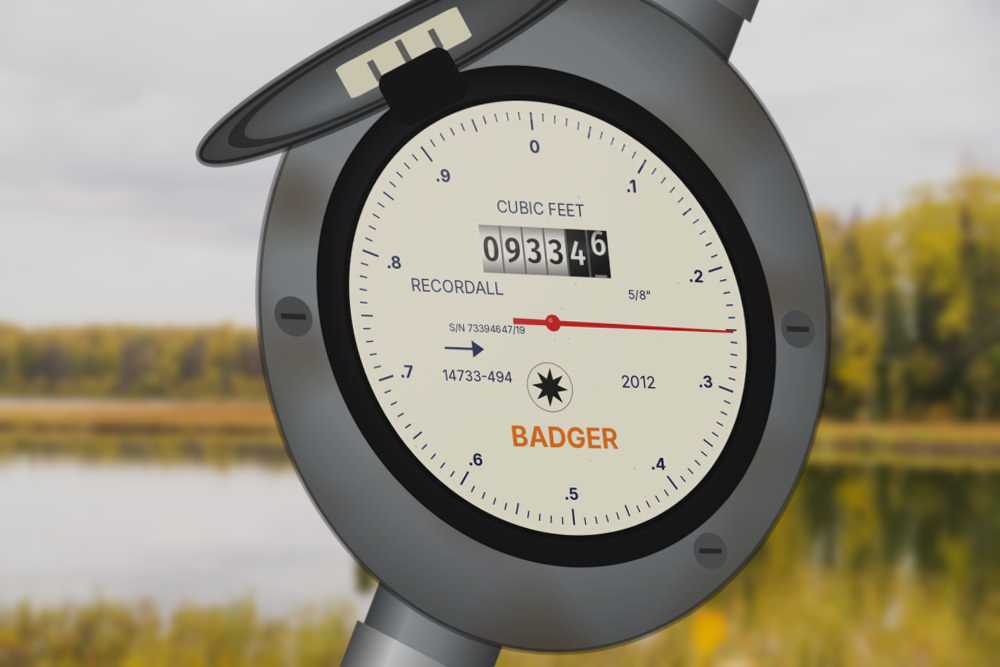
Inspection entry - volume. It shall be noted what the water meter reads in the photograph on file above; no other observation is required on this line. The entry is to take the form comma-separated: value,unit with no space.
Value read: 93346.25,ft³
